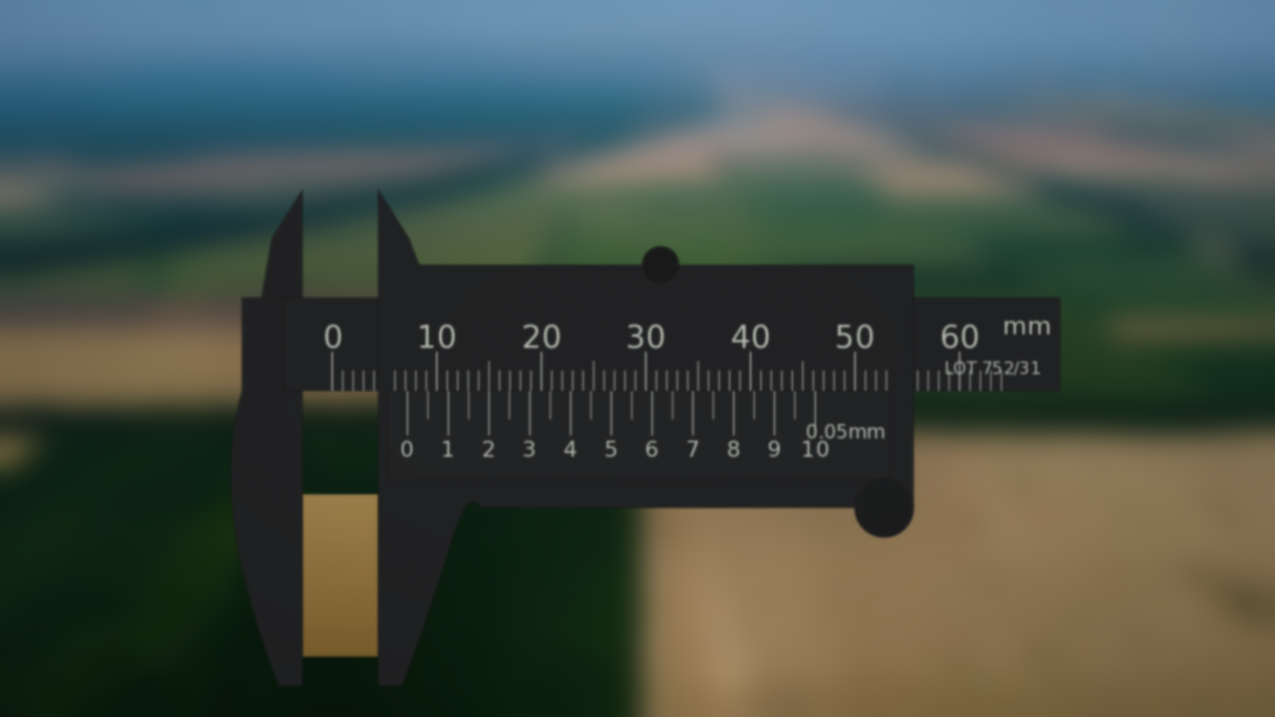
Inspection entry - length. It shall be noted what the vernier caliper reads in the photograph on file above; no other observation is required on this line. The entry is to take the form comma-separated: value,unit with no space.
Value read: 7.2,mm
